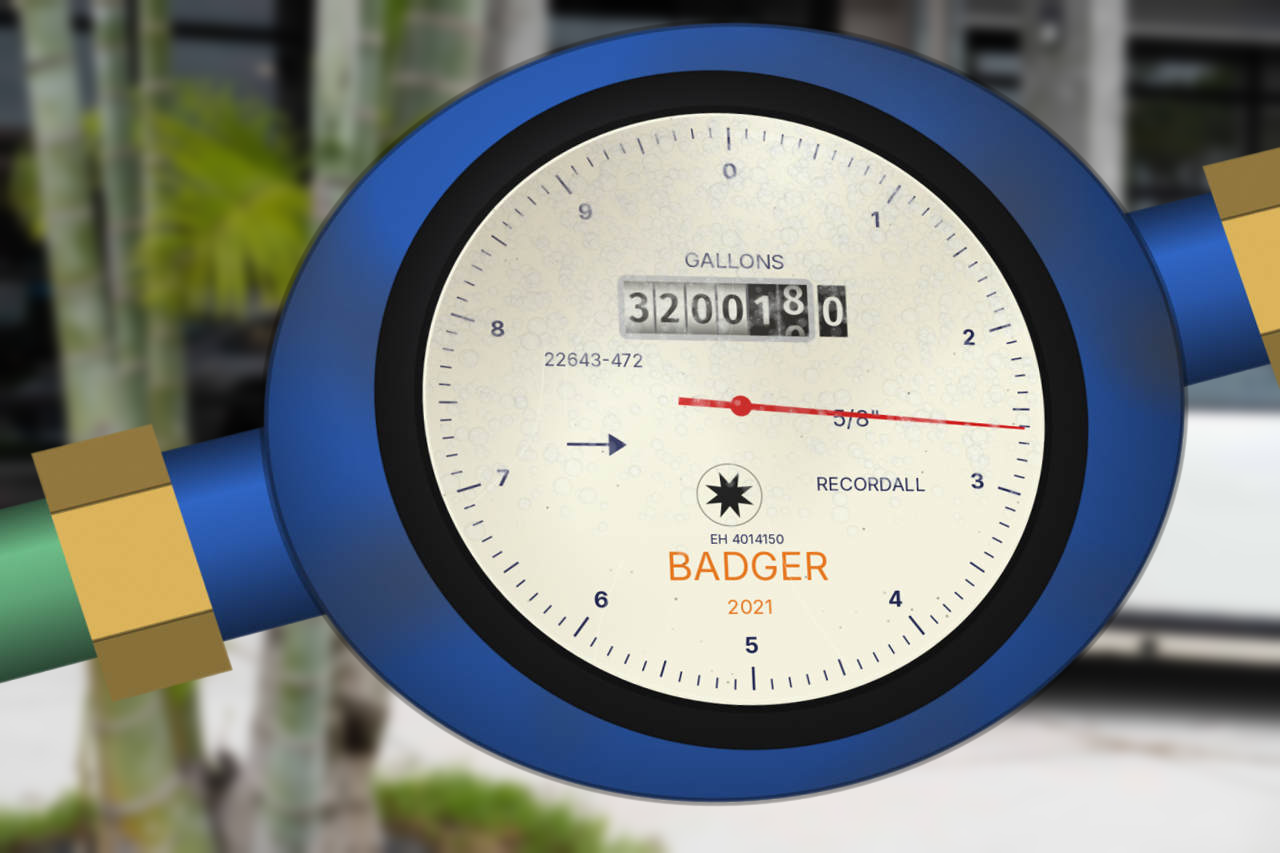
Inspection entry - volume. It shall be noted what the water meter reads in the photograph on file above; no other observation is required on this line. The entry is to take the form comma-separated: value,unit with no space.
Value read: 3200182.6,gal
